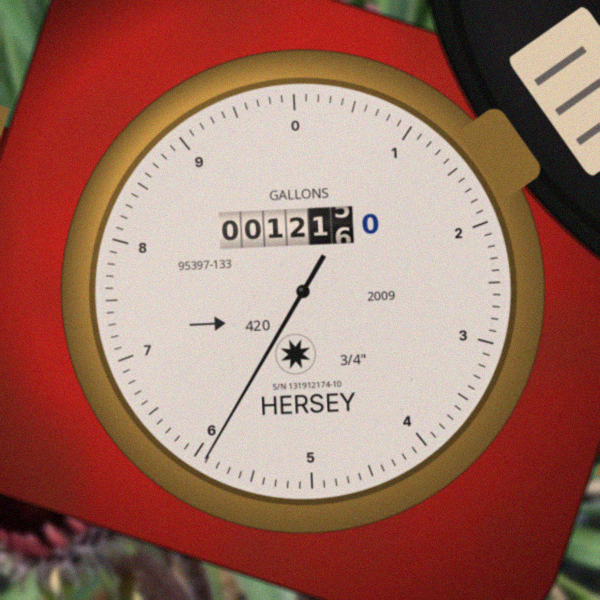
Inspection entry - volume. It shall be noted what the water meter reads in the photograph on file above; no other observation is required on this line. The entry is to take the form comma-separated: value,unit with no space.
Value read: 12155.9,gal
